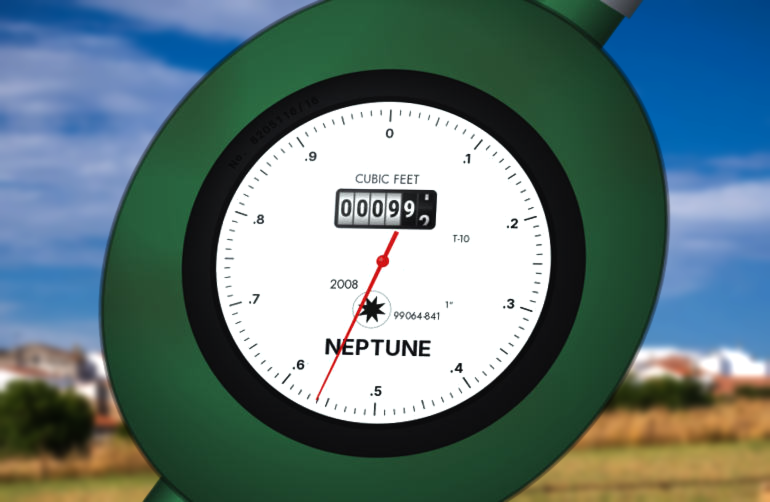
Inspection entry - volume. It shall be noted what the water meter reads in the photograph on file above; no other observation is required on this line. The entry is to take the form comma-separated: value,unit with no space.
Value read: 991.56,ft³
